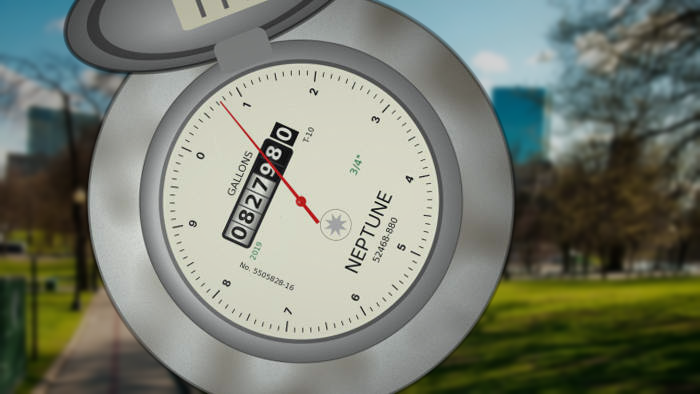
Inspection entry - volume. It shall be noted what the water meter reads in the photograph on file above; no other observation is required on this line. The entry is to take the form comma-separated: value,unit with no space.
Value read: 827980.7,gal
